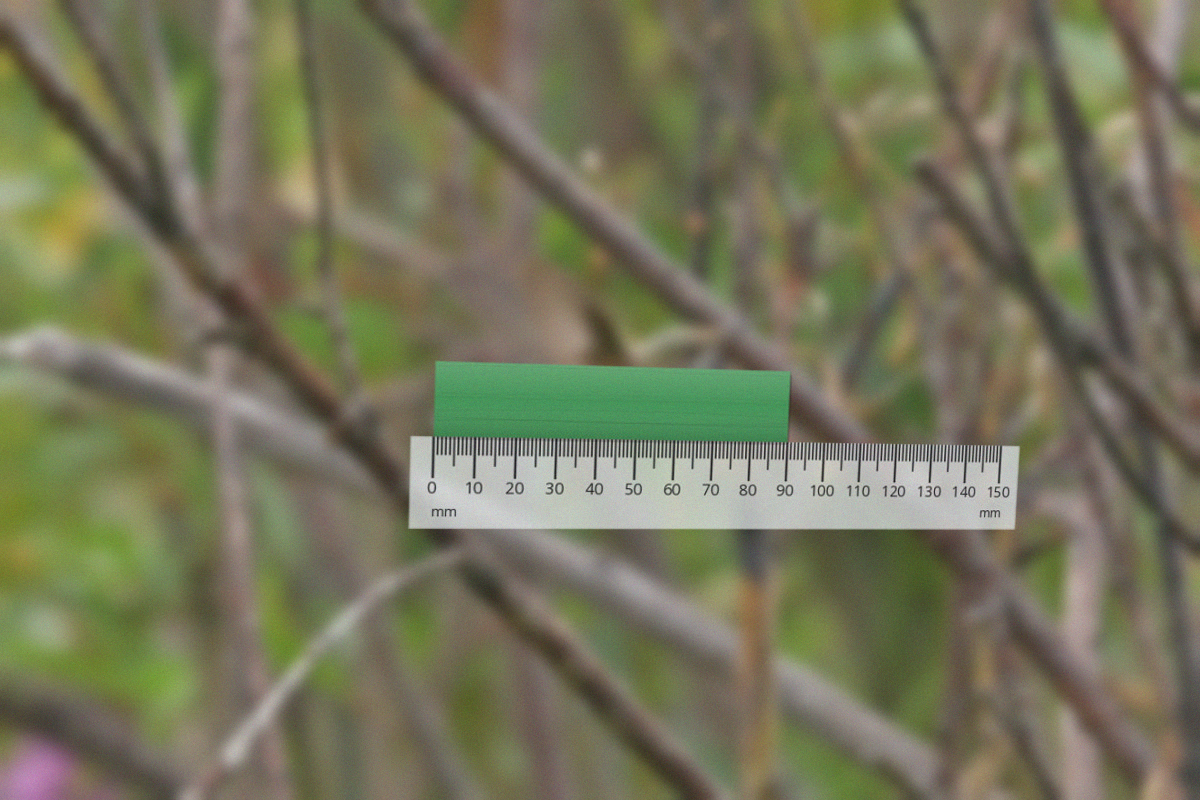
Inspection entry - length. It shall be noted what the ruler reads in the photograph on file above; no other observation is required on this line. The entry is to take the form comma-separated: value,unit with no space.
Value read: 90,mm
